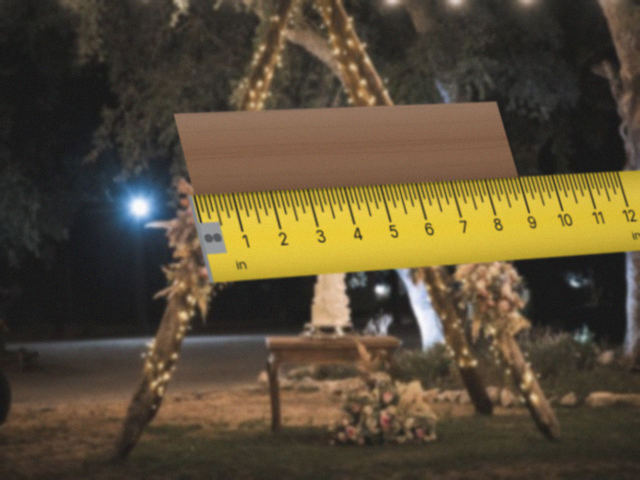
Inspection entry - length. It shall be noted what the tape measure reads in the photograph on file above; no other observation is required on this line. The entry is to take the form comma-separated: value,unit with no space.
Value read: 9,in
